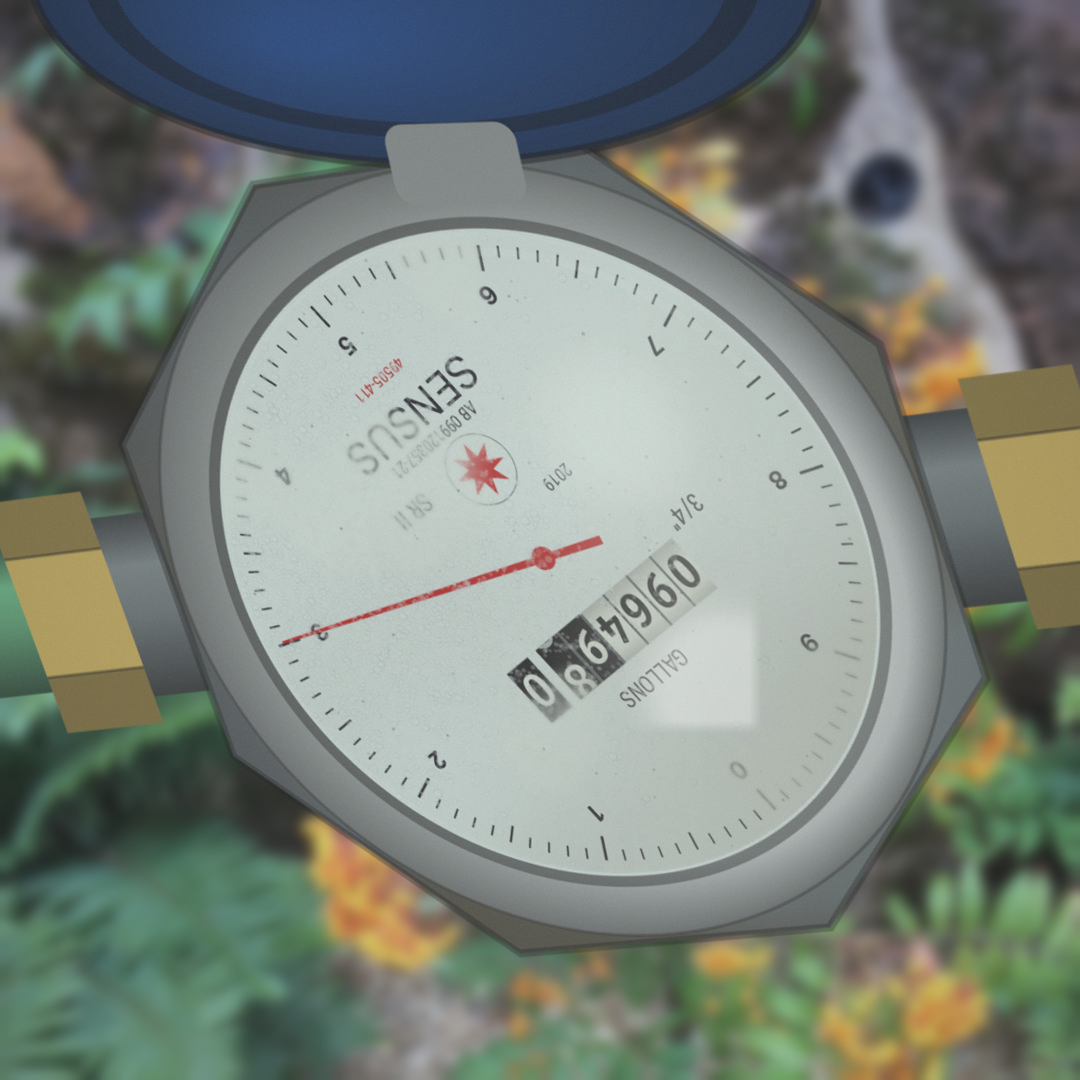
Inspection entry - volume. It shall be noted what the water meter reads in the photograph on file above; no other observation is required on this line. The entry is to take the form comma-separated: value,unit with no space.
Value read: 964983.0,gal
